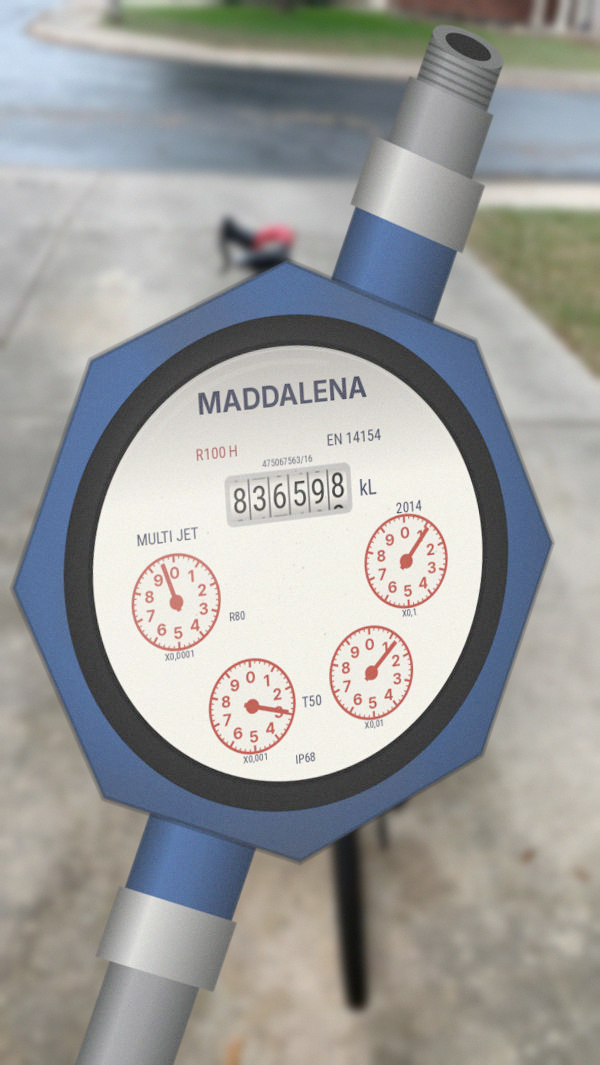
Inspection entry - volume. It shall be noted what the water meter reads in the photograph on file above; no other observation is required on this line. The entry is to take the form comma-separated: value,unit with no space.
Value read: 836598.1129,kL
